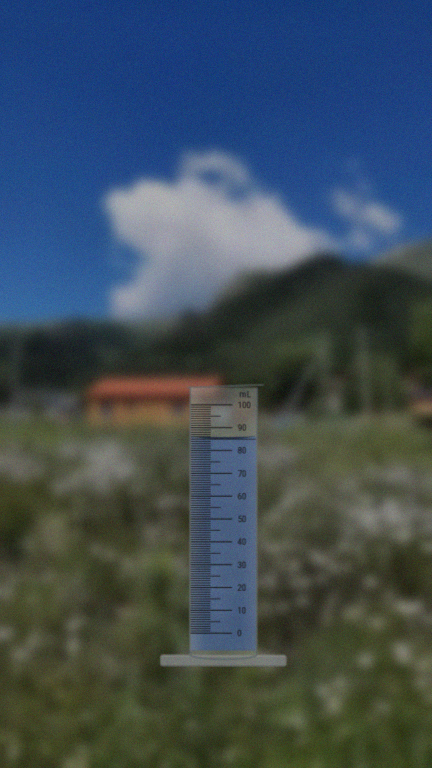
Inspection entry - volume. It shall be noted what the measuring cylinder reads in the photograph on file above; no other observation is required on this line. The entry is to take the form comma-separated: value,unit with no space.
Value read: 85,mL
